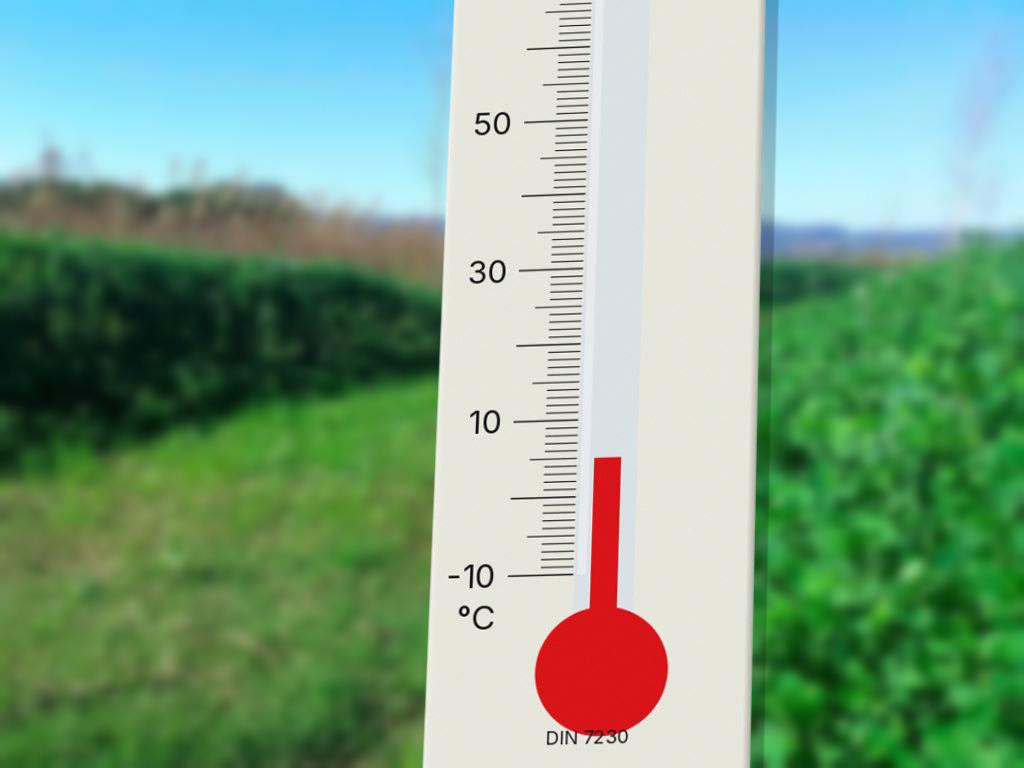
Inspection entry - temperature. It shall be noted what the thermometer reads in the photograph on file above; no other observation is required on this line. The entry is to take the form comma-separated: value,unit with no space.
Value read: 5,°C
